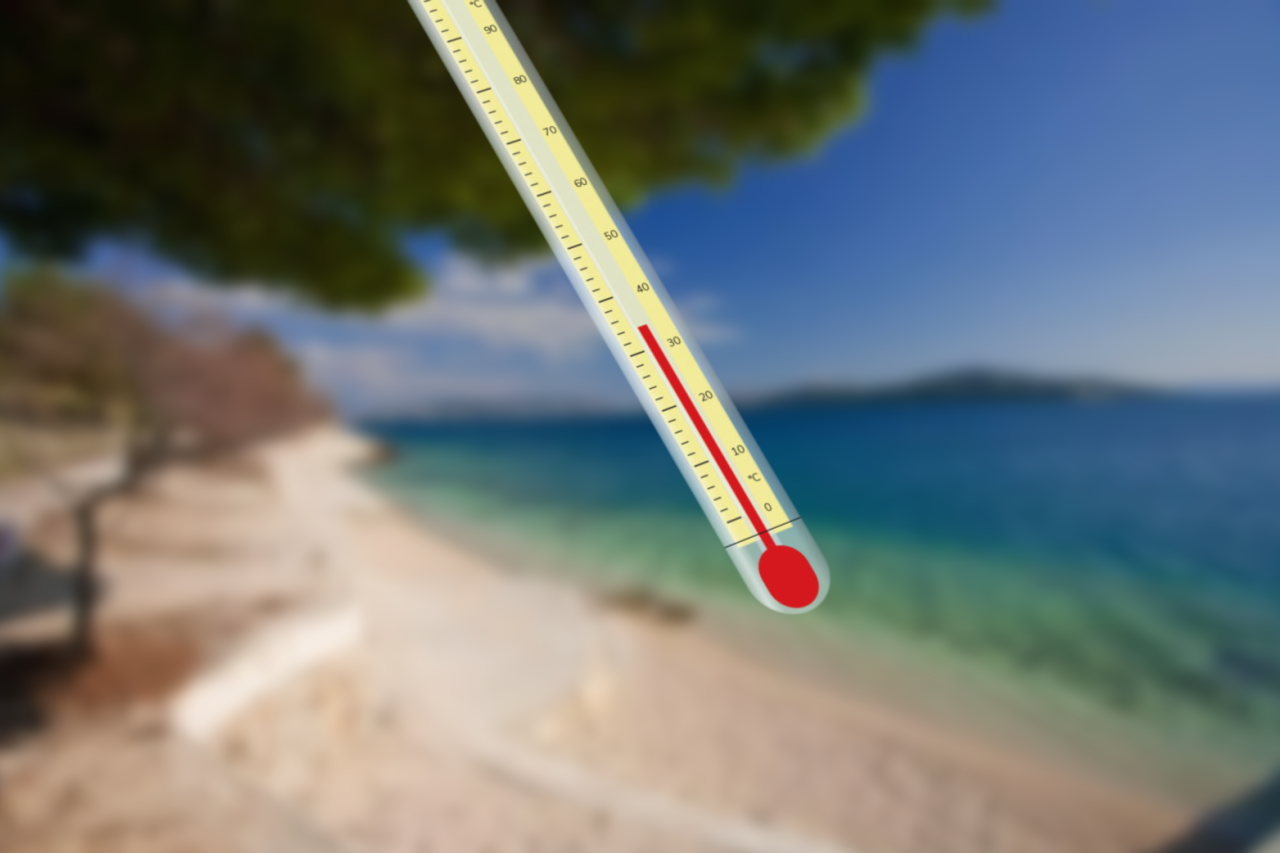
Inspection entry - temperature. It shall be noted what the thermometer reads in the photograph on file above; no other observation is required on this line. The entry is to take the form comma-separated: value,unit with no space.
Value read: 34,°C
